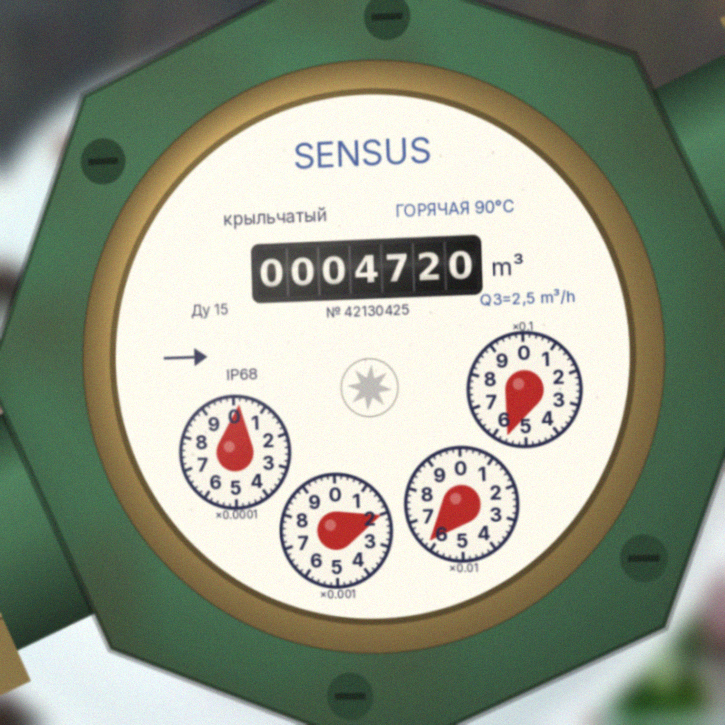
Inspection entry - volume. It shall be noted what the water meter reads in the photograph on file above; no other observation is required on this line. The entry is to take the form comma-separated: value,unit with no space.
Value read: 4720.5620,m³
